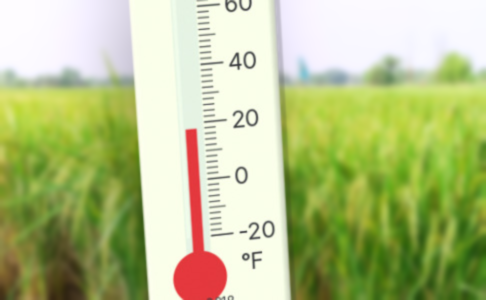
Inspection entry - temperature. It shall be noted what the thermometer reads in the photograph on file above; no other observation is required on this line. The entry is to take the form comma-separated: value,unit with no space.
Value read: 18,°F
